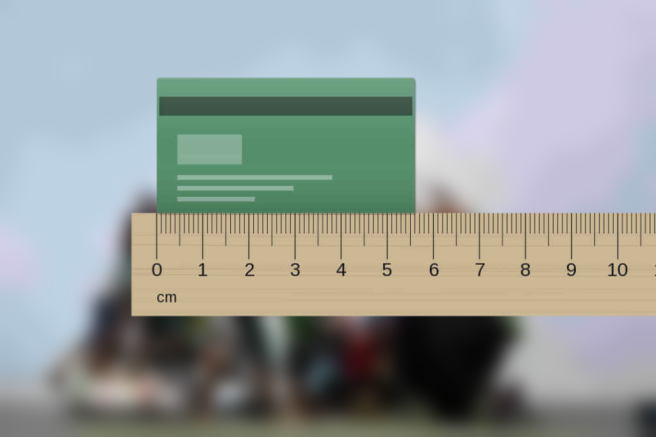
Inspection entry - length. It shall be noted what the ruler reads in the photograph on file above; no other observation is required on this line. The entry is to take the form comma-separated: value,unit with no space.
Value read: 5.6,cm
